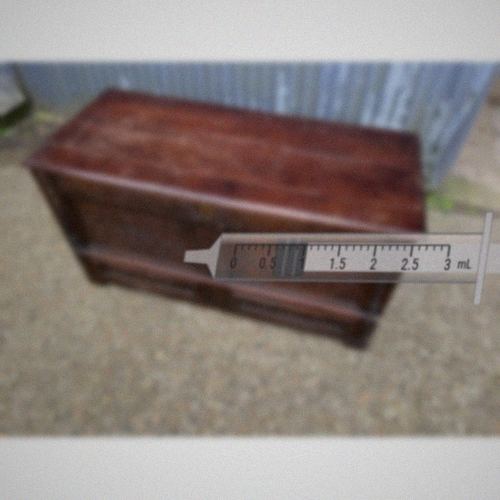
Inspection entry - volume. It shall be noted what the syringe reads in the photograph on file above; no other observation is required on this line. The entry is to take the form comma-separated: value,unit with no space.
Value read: 0.6,mL
